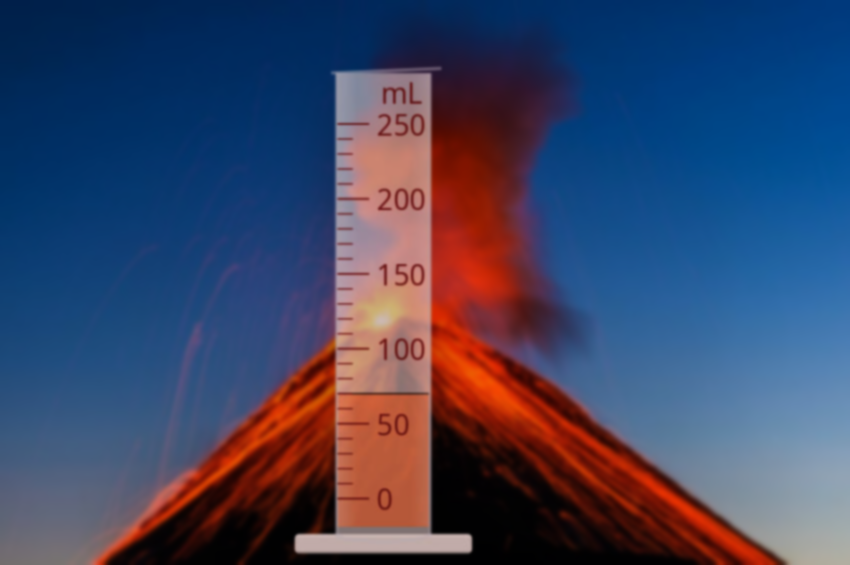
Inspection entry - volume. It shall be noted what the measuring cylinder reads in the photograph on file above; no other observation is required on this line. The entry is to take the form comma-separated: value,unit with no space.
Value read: 70,mL
